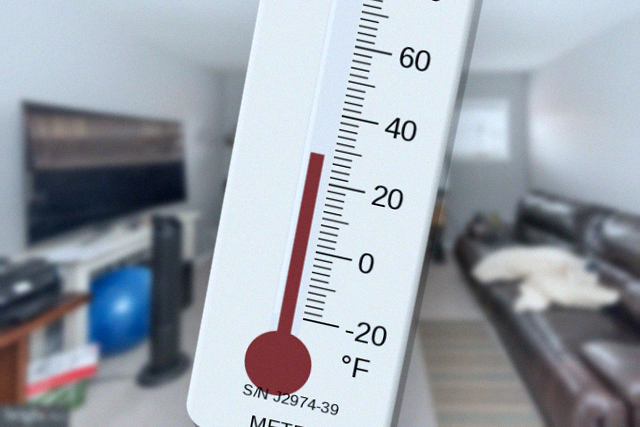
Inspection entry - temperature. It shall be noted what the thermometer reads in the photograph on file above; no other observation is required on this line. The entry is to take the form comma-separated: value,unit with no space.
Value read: 28,°F
